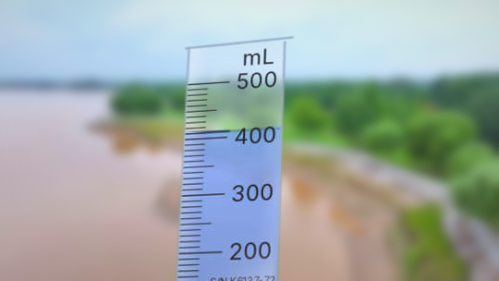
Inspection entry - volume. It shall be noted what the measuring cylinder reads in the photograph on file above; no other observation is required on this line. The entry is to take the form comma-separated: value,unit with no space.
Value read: 410,mL
